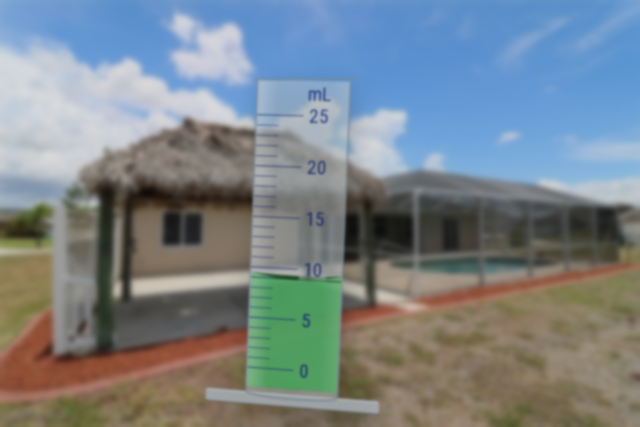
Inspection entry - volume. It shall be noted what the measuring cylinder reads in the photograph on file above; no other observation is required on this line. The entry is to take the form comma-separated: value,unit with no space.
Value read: 9,mL
